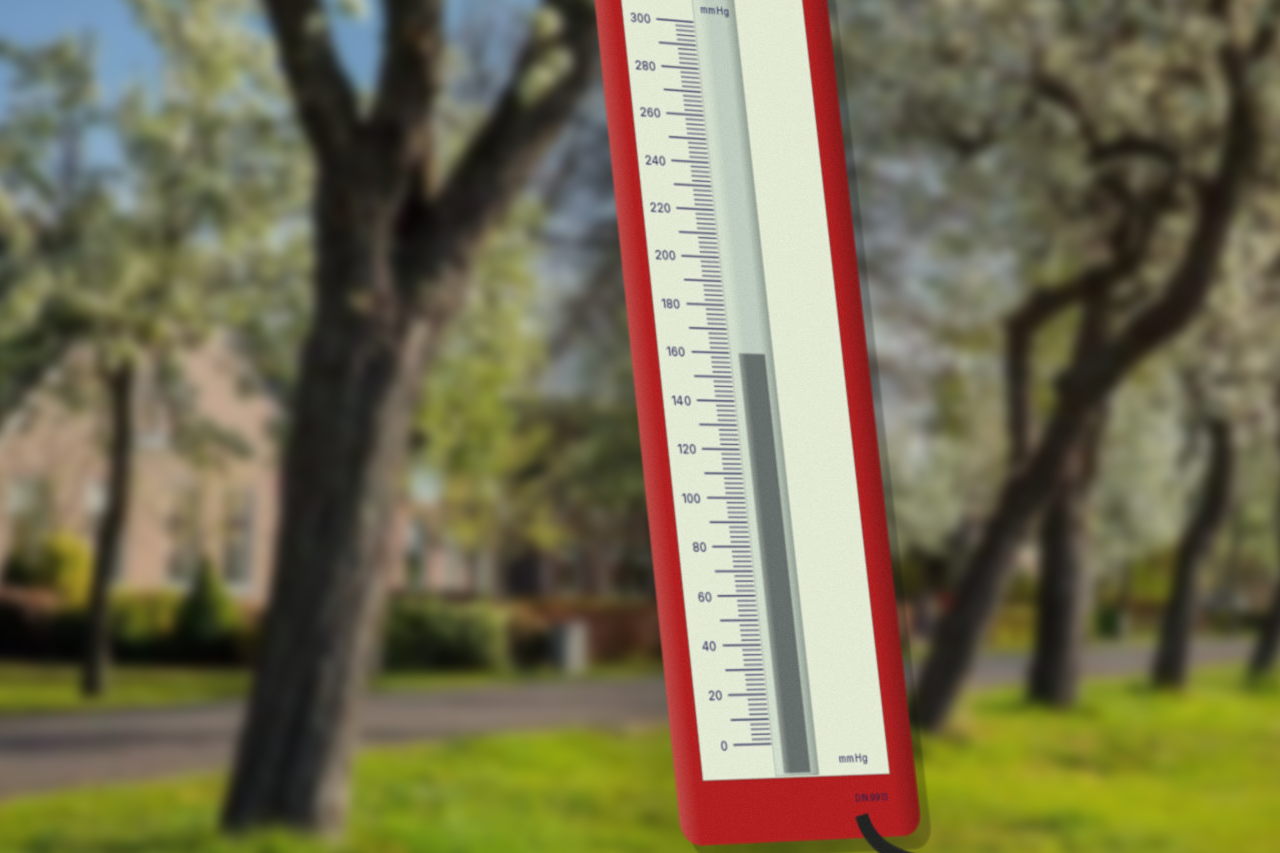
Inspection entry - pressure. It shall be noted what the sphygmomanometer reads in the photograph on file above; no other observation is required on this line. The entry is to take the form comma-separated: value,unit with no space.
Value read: 160,mmHg
